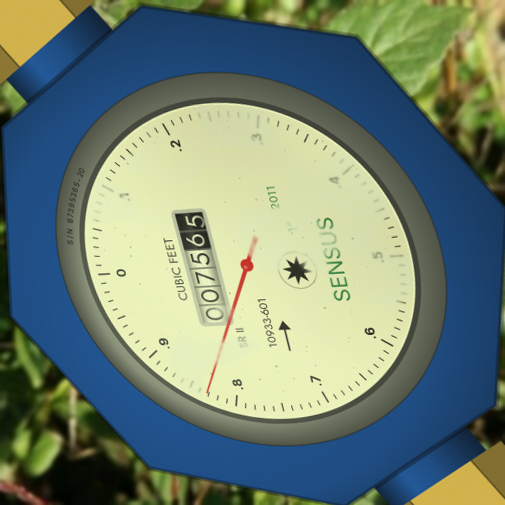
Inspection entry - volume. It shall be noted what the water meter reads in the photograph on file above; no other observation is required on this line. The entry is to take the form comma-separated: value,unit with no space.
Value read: 7564.83,ft³
